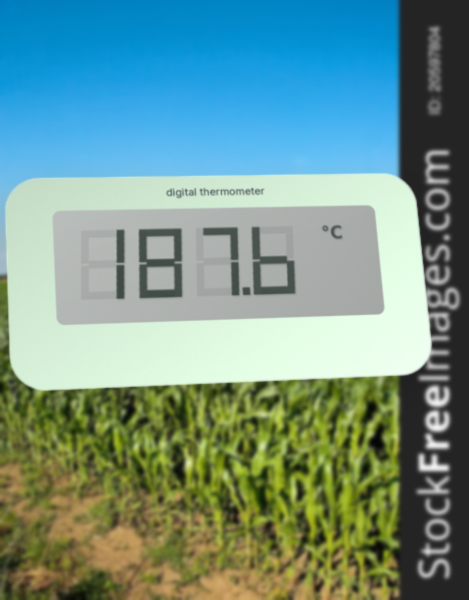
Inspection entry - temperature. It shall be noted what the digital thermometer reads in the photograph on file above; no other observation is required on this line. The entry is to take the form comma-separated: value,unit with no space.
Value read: 187.6,°C
